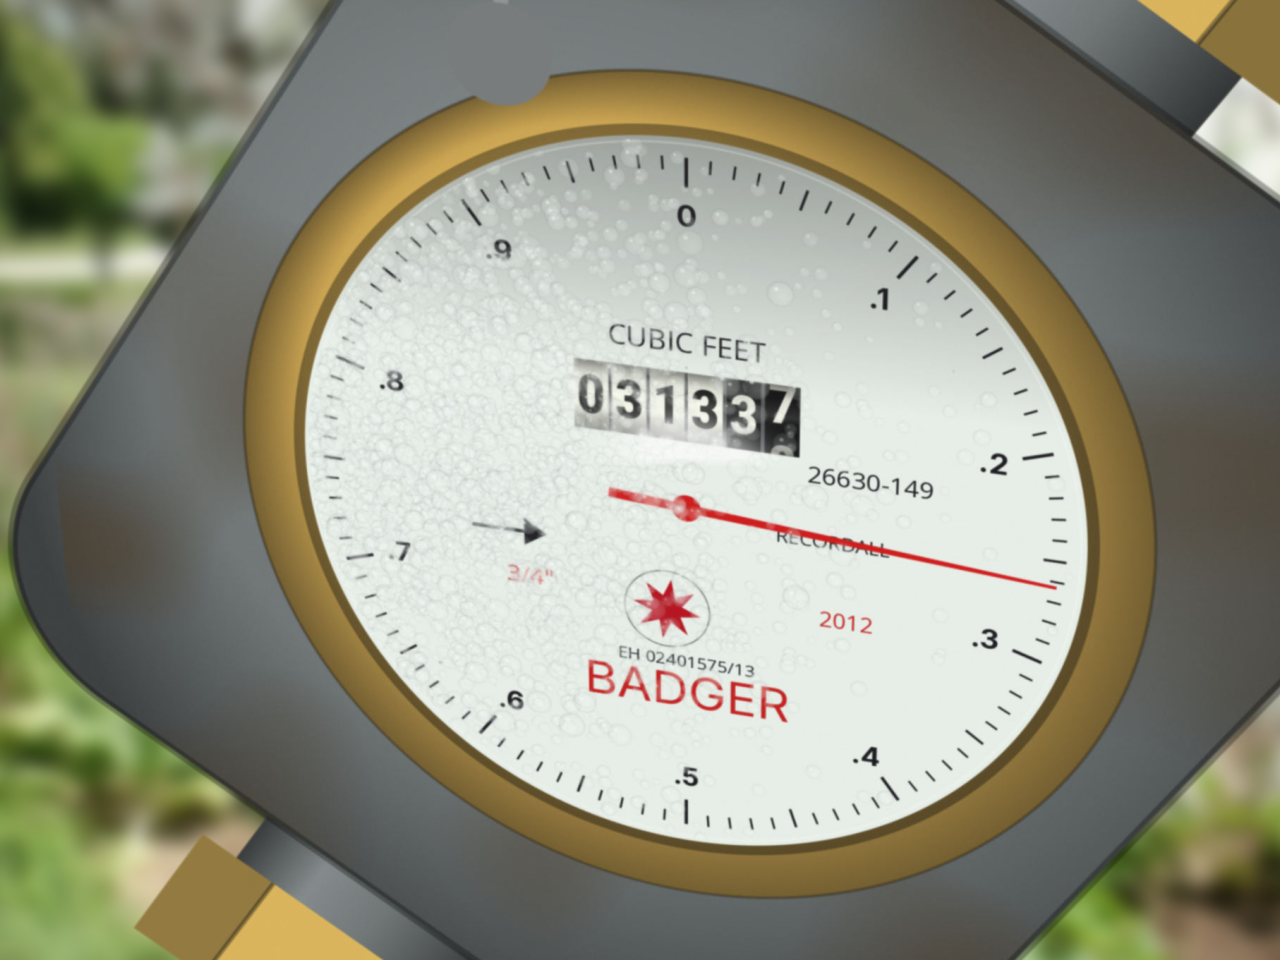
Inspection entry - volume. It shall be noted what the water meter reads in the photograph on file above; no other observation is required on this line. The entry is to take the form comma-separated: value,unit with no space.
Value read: 31337.26,ft³
